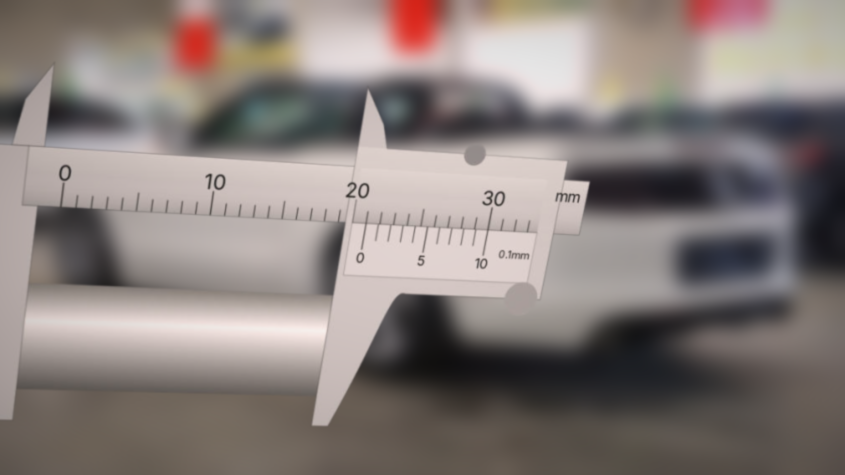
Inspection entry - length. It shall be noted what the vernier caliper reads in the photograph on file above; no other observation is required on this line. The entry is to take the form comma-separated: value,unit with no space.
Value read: 21.0,mm
